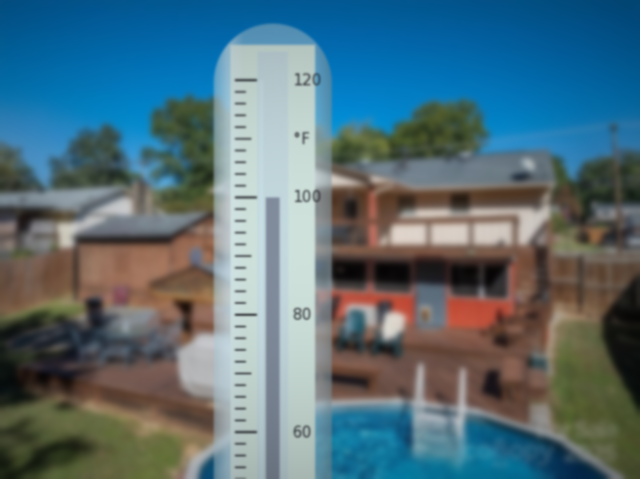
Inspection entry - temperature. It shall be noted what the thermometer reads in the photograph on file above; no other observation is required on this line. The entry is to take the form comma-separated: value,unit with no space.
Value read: 100,°F
